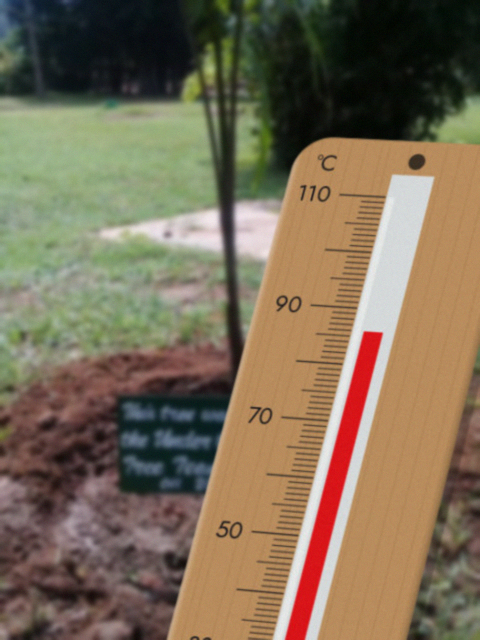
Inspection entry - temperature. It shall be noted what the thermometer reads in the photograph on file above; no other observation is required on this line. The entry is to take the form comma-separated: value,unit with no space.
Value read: 86,°C
